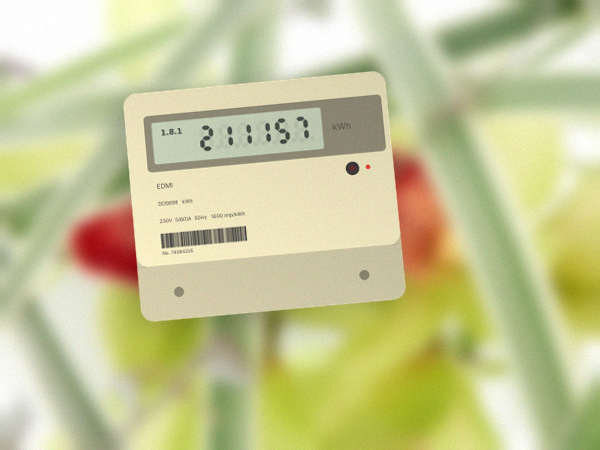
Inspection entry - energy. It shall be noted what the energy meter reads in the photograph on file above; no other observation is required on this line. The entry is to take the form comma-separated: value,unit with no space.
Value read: 211157,kWh
